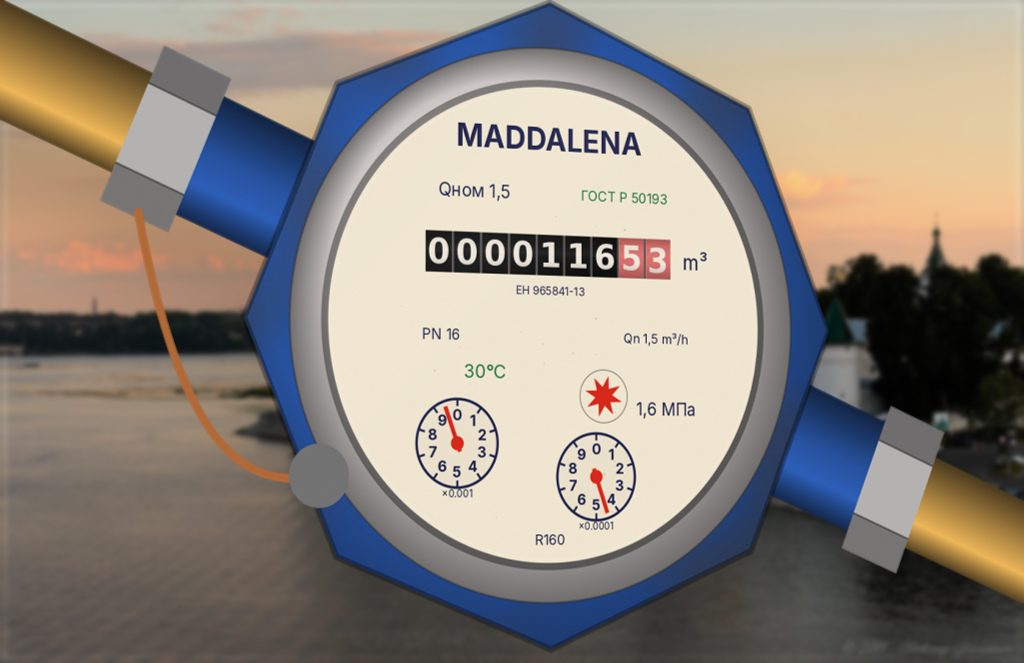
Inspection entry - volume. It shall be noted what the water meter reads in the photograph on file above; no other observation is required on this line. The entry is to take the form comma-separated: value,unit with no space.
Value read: 116.5294,m³
